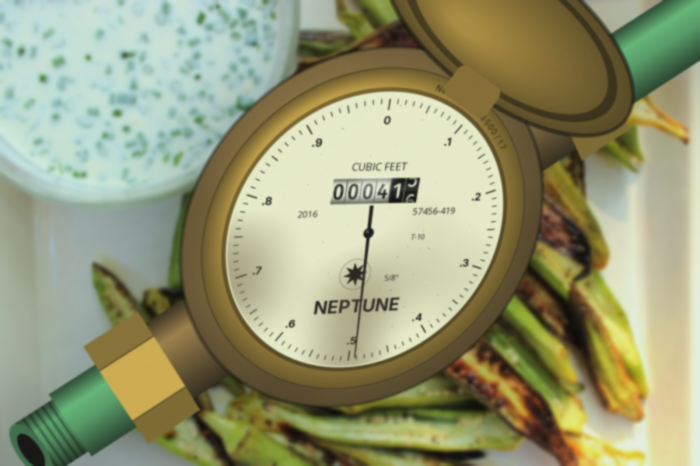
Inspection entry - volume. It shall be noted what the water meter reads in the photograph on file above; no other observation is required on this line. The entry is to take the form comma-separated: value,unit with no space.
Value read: 415.49,ft³
